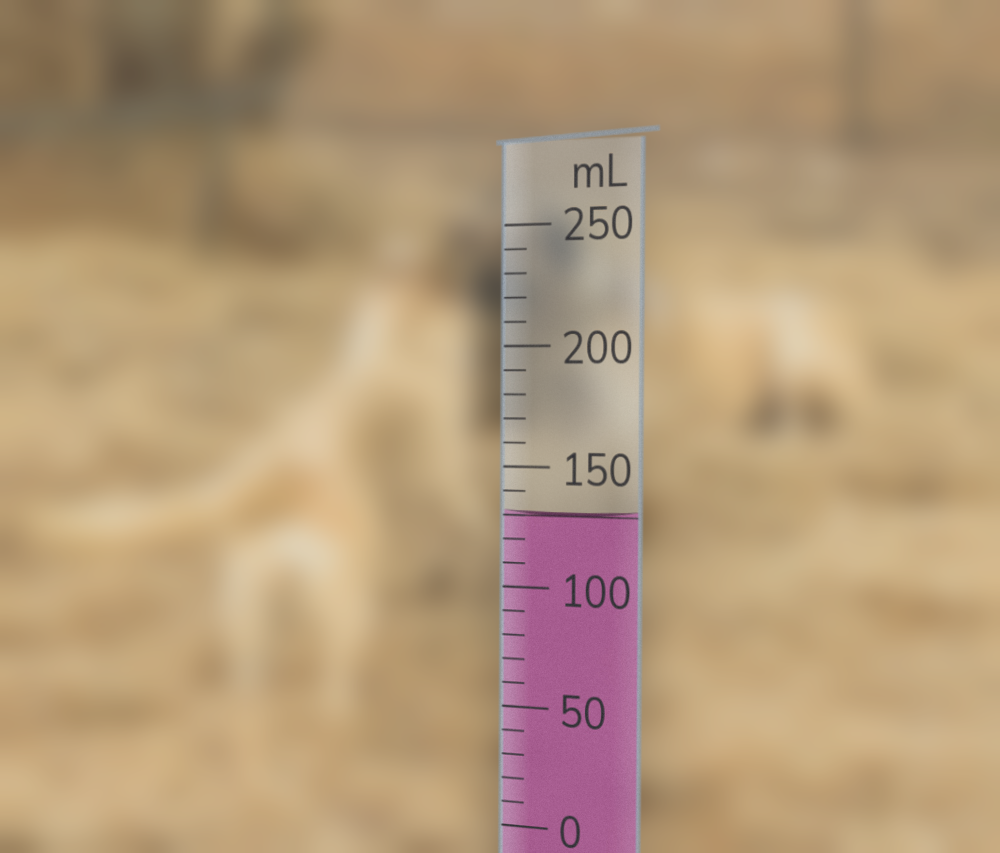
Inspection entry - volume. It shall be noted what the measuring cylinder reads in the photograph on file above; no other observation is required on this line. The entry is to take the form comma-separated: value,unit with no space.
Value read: 130,mL
